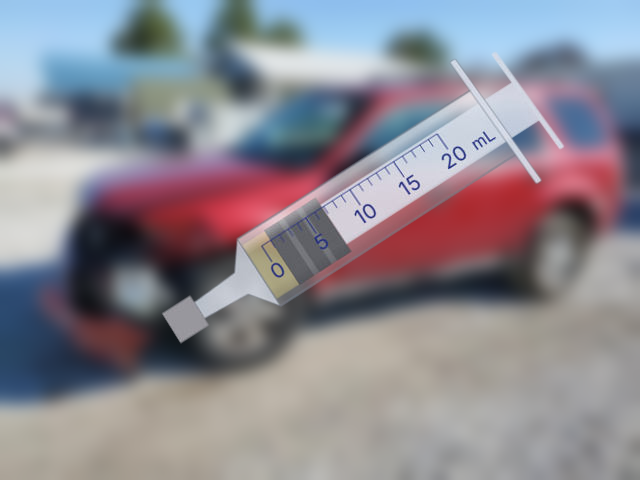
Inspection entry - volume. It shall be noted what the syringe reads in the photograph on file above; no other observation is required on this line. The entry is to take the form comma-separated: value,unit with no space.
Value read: 1,mL
